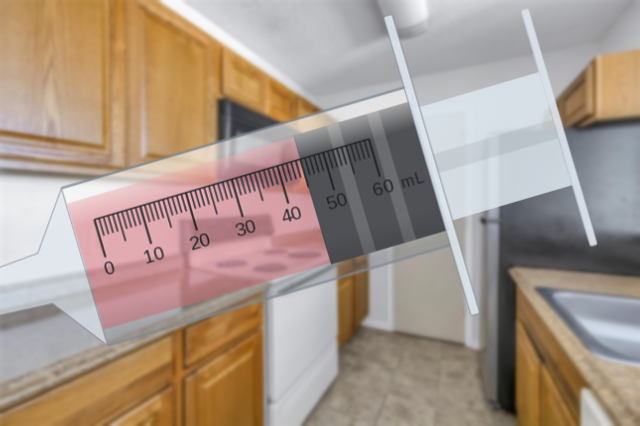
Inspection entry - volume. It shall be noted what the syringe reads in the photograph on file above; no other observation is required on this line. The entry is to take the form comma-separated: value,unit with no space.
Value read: 45,mL
